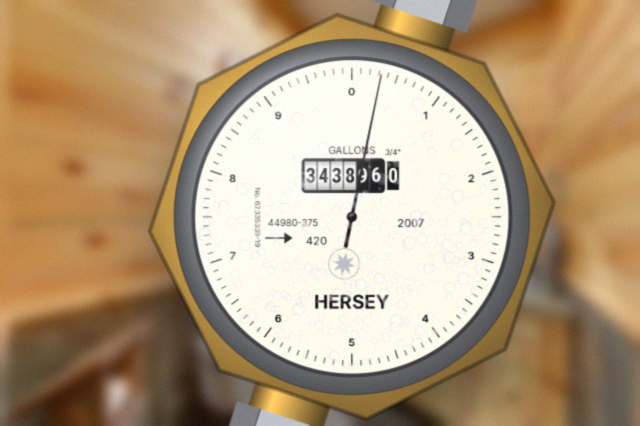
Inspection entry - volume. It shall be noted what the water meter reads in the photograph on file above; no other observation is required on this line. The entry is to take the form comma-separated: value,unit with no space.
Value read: 3438960.3,gal
